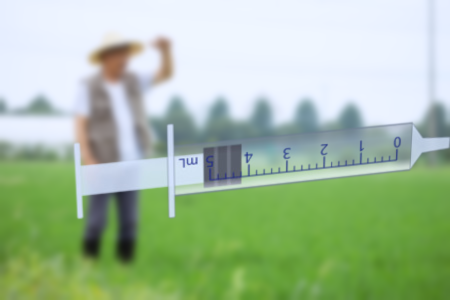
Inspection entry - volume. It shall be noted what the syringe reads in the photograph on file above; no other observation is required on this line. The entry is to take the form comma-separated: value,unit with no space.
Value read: 4.2,mL
